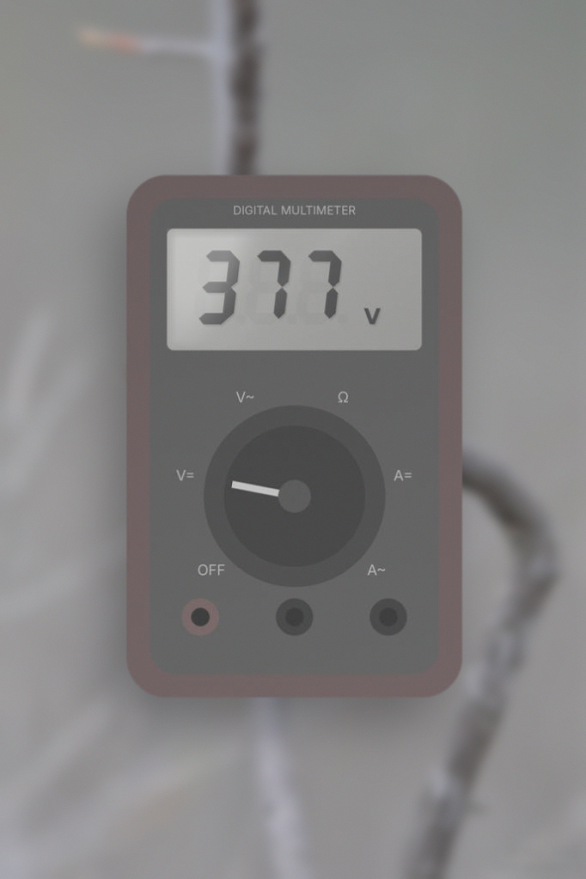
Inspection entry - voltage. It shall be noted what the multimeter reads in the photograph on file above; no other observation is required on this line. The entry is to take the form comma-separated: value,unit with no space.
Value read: 377,V
